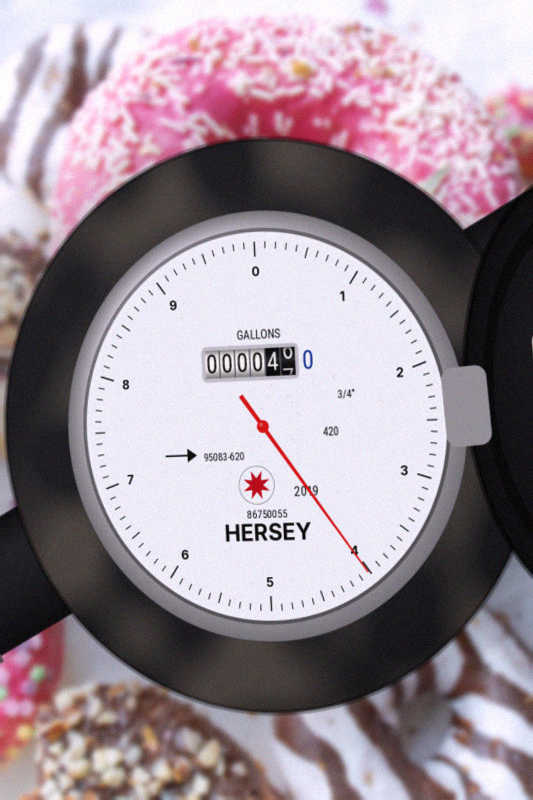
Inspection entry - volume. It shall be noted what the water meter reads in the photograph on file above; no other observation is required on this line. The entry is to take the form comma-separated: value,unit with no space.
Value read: 464.0,gal
